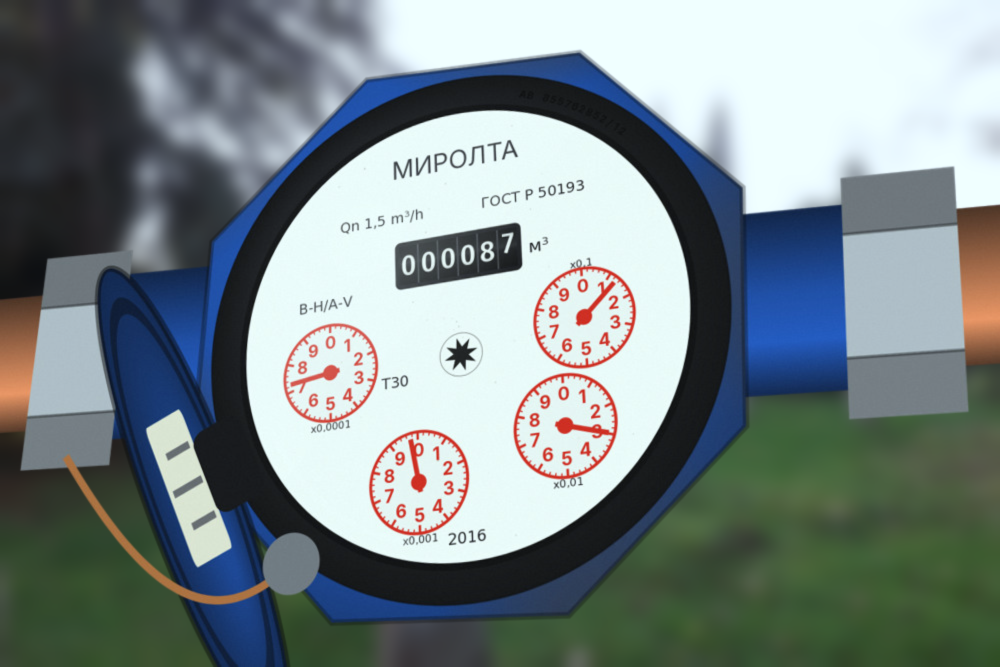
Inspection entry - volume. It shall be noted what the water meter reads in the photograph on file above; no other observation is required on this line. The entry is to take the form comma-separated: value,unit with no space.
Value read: 87.1297,m³
